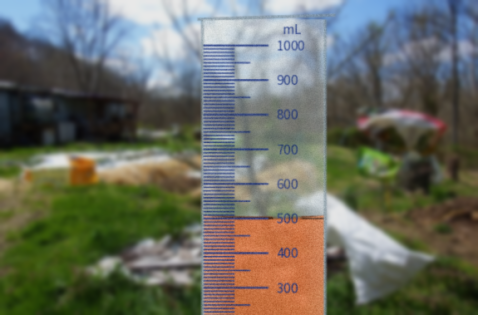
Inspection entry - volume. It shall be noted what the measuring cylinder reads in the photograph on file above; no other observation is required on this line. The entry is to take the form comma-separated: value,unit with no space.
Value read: 500,mL
